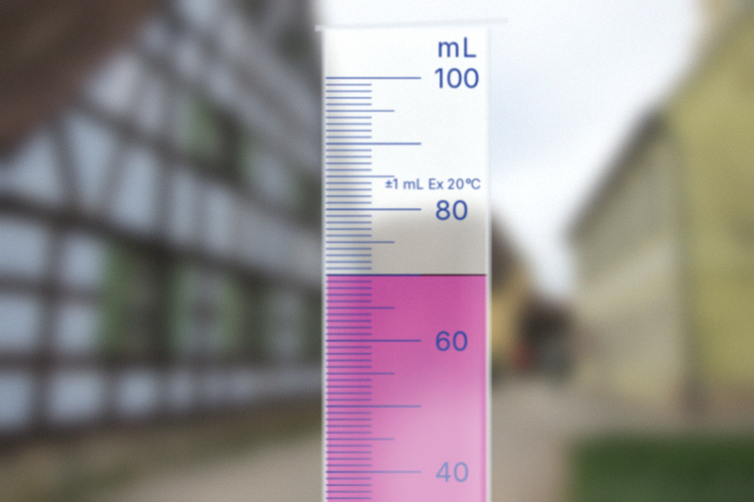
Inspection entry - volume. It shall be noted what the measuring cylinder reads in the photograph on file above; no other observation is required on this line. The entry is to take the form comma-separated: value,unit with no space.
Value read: 70,mL
